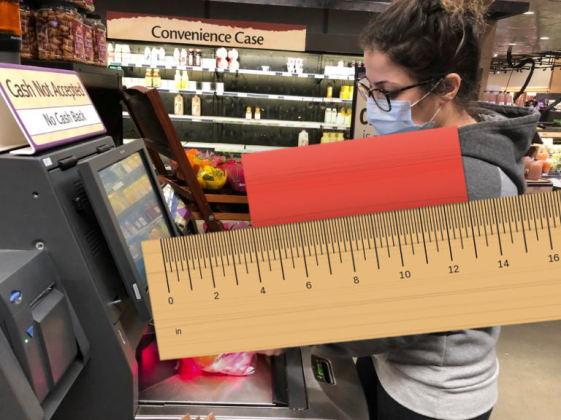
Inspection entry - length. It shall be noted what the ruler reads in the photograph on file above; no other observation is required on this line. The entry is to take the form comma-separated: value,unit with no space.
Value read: 9,in
